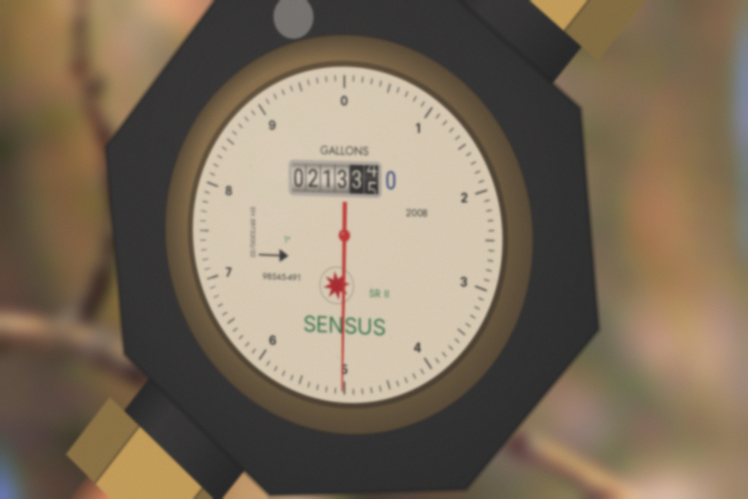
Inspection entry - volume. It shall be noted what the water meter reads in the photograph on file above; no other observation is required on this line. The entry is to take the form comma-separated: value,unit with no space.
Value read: 213345.0,gal
